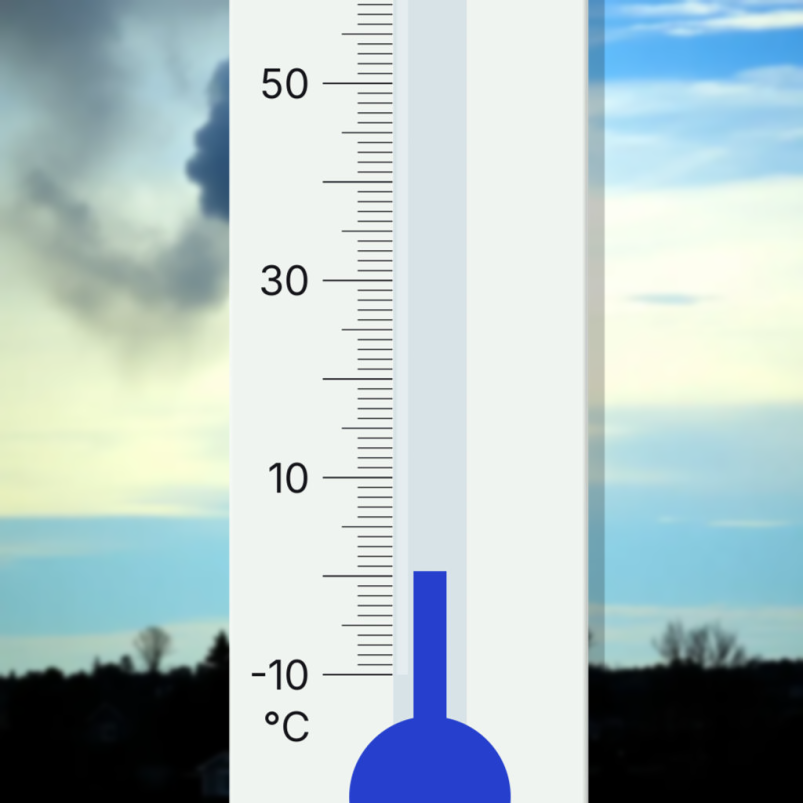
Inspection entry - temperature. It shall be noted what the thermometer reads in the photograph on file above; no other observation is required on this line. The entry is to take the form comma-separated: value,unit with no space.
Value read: 0.5,°C
